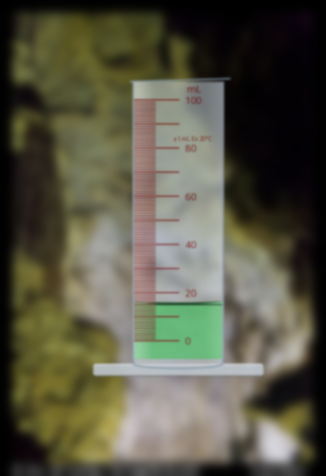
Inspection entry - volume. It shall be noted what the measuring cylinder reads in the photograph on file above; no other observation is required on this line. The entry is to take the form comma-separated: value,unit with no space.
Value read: 15,mL
